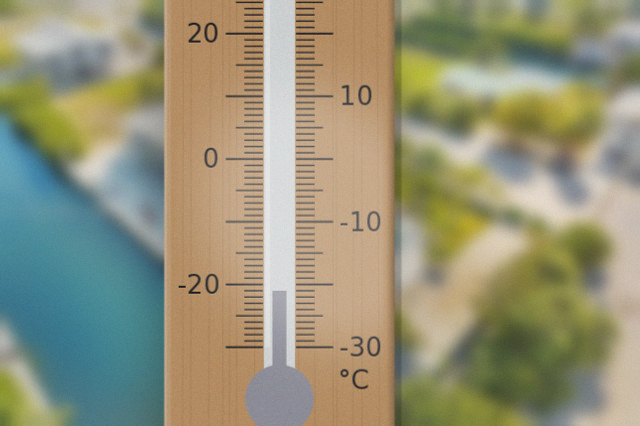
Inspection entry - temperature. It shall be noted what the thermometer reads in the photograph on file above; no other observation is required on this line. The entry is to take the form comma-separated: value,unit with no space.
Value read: -21,°C
